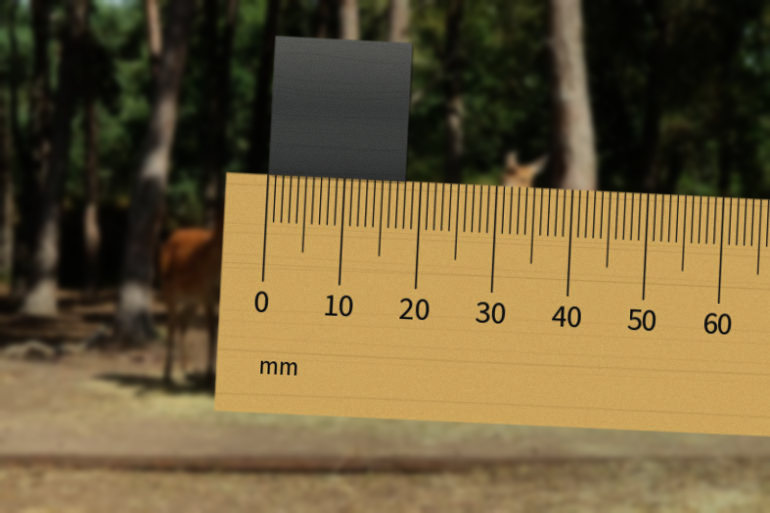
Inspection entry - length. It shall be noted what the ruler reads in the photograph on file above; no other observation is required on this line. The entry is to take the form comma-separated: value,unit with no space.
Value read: 18,mm
